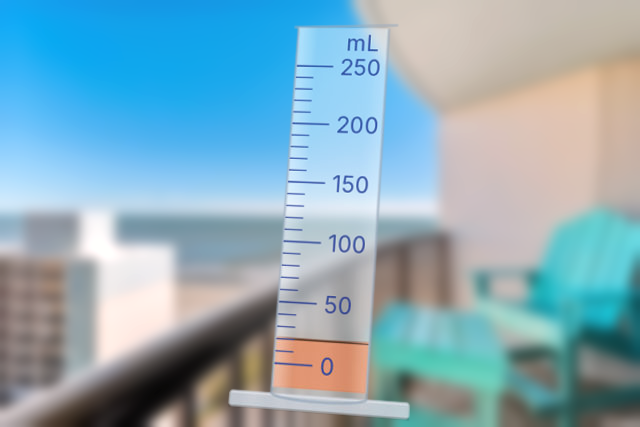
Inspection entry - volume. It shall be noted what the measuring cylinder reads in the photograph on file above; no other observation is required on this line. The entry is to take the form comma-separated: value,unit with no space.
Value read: 20,mL
